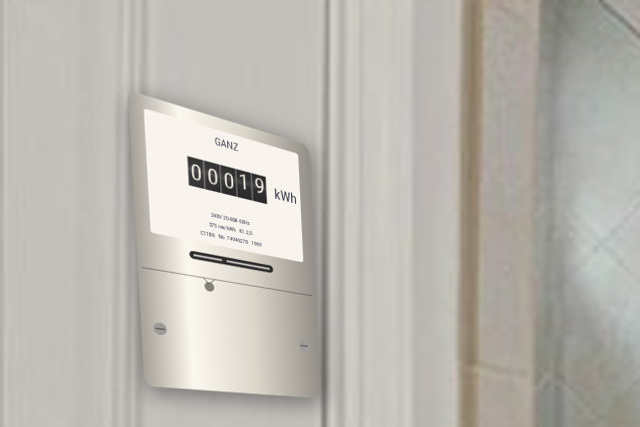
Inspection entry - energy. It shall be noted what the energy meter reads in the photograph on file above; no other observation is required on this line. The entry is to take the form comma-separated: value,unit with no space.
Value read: 19,kWh
